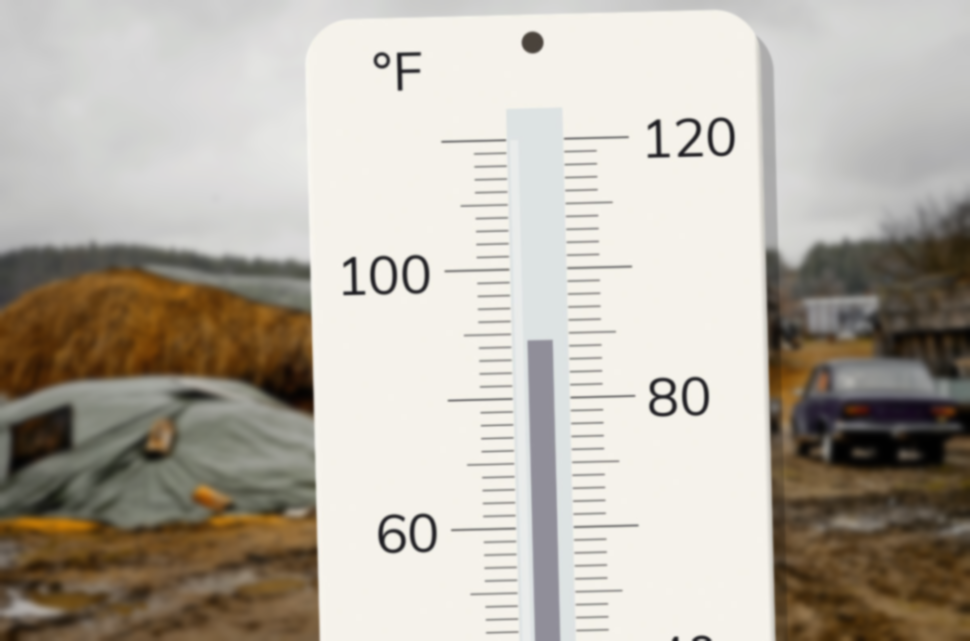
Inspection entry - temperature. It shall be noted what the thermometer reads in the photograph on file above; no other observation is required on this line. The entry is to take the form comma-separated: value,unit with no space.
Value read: 89,°F
